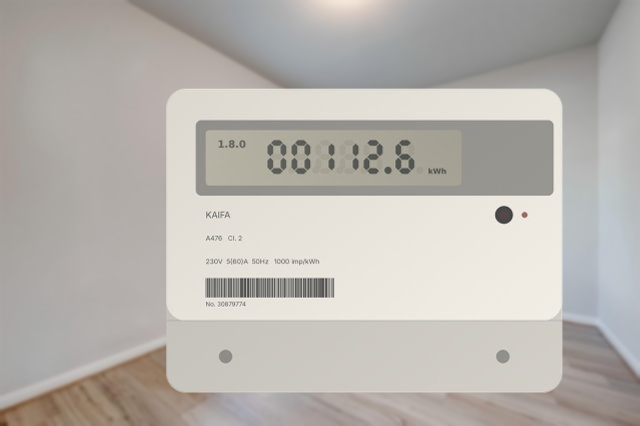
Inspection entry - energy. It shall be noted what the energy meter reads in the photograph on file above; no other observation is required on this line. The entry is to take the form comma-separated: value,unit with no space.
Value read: 112.6,kWh
